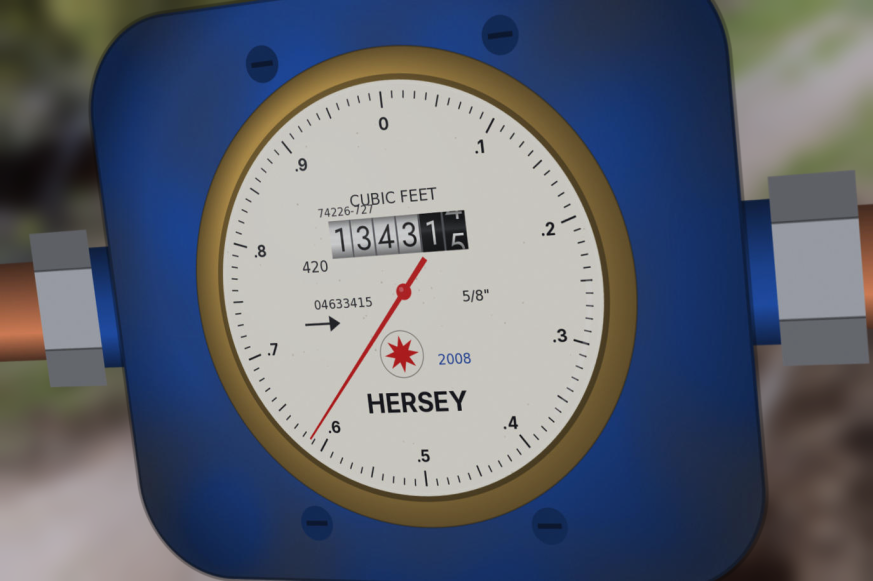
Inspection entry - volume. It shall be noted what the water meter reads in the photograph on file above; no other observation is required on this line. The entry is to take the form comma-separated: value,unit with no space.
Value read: 134314.61,ft³
